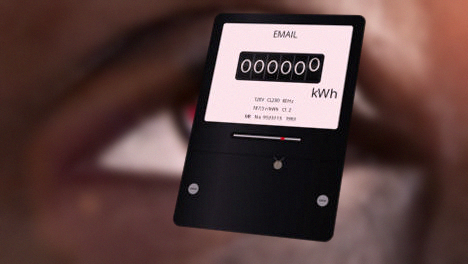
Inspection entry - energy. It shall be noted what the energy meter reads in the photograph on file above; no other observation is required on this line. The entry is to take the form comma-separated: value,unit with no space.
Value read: 0,kWh
